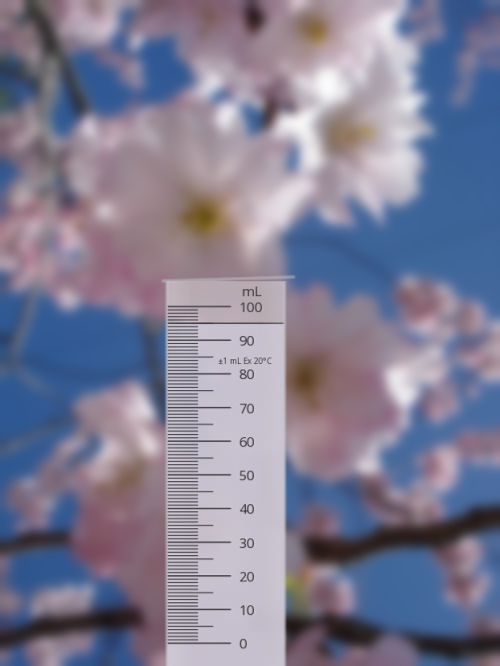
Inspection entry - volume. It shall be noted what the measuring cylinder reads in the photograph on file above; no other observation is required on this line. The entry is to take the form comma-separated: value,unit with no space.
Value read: 95,mL
